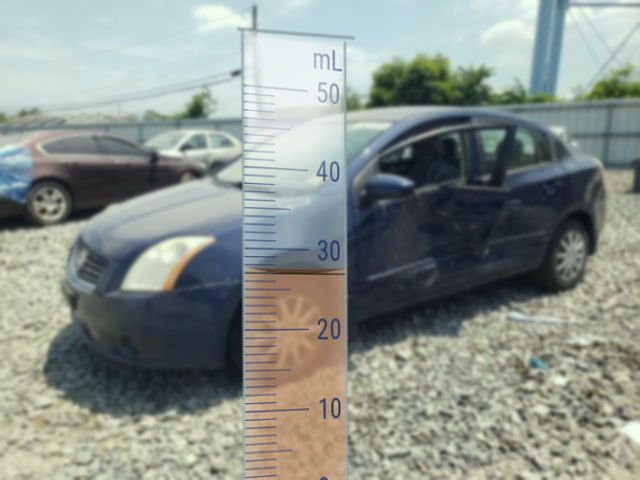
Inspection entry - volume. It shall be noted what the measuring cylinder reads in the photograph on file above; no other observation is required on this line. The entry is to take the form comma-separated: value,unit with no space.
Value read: 27,mL
